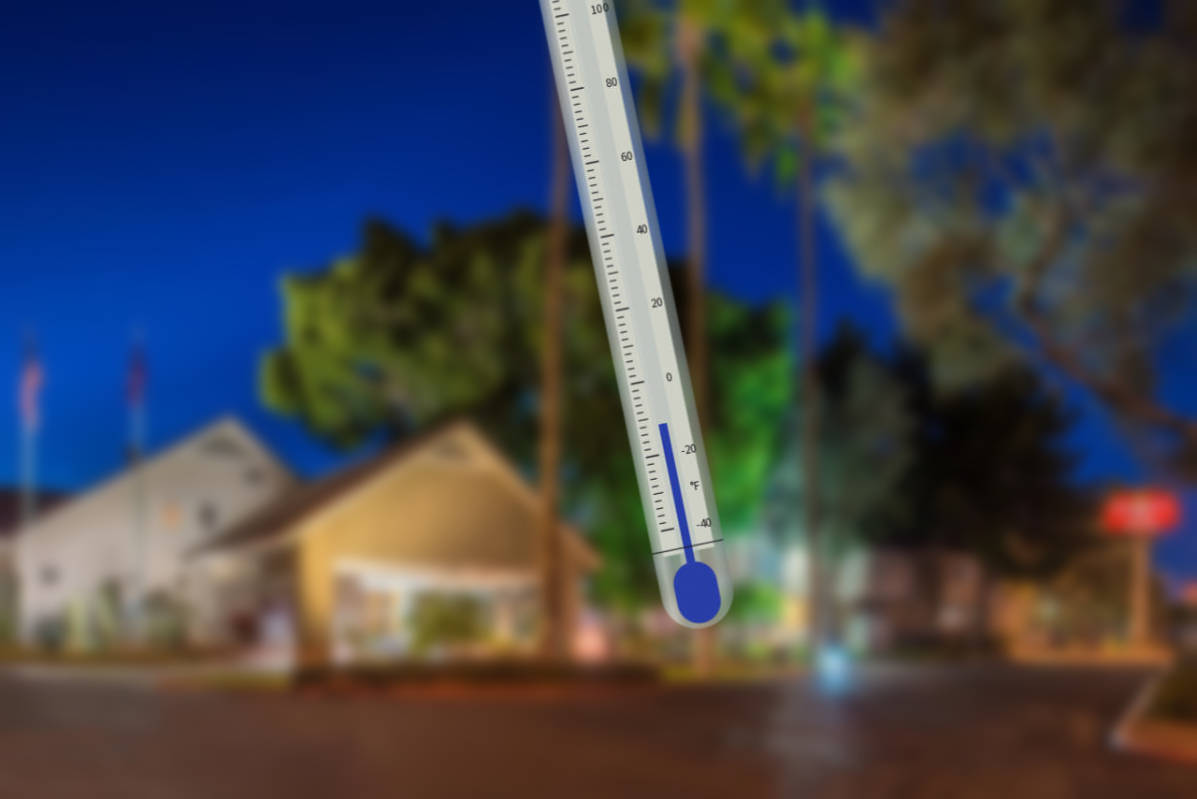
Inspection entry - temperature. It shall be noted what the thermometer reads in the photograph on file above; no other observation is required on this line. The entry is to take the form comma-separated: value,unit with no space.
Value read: -12,°F
